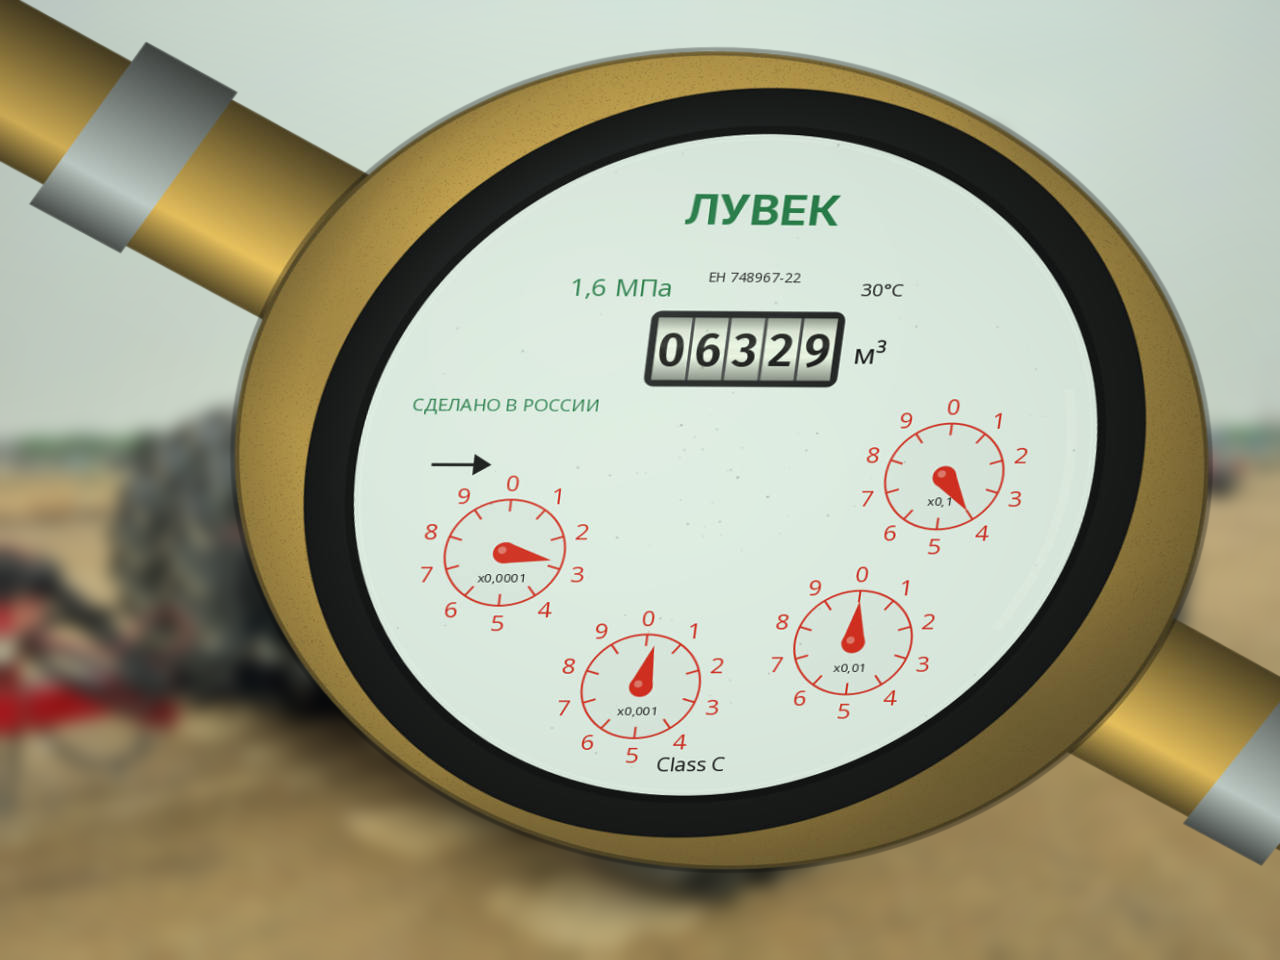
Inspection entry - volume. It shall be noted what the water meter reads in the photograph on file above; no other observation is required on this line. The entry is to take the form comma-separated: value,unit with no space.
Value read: 6329.4002,m³
